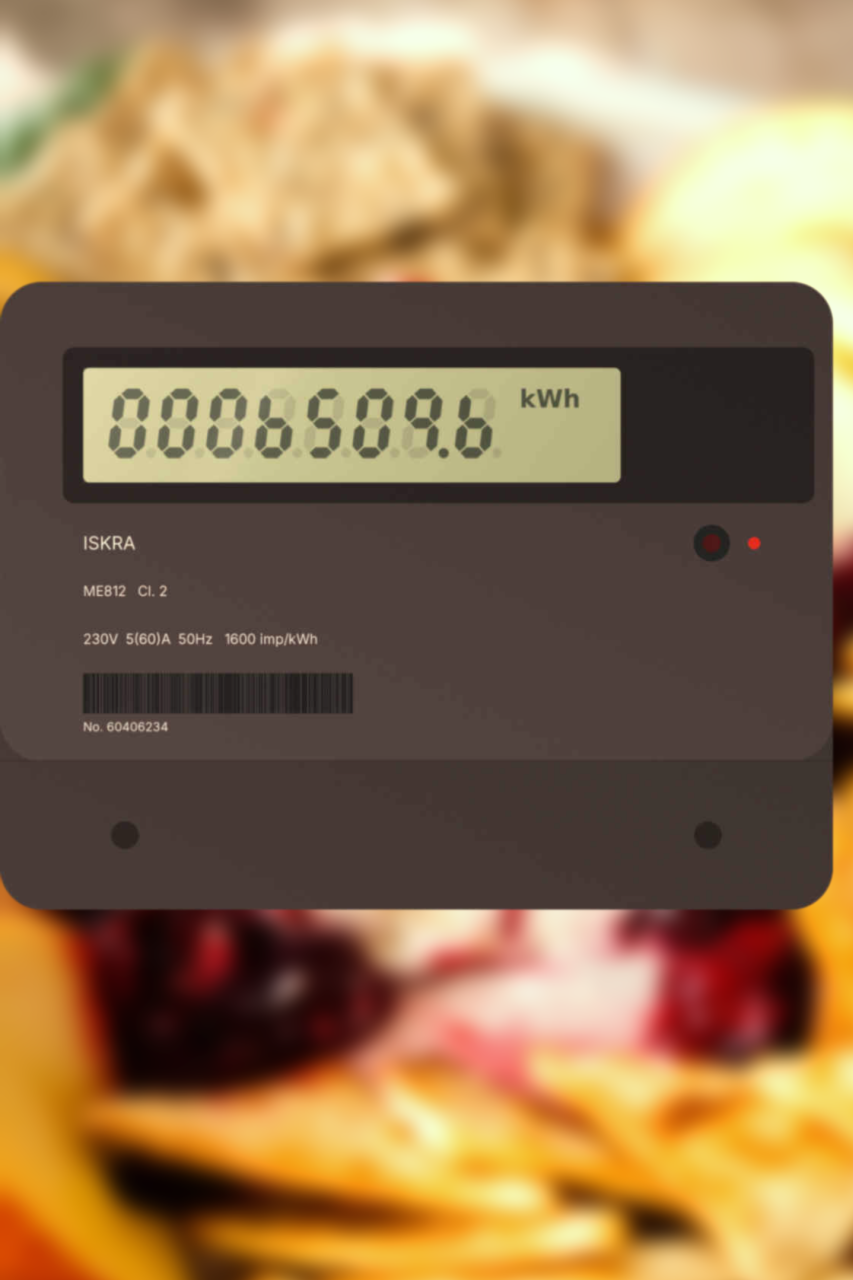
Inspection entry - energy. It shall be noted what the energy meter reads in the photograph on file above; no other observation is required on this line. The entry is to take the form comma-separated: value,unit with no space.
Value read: 6509.6,kWh
